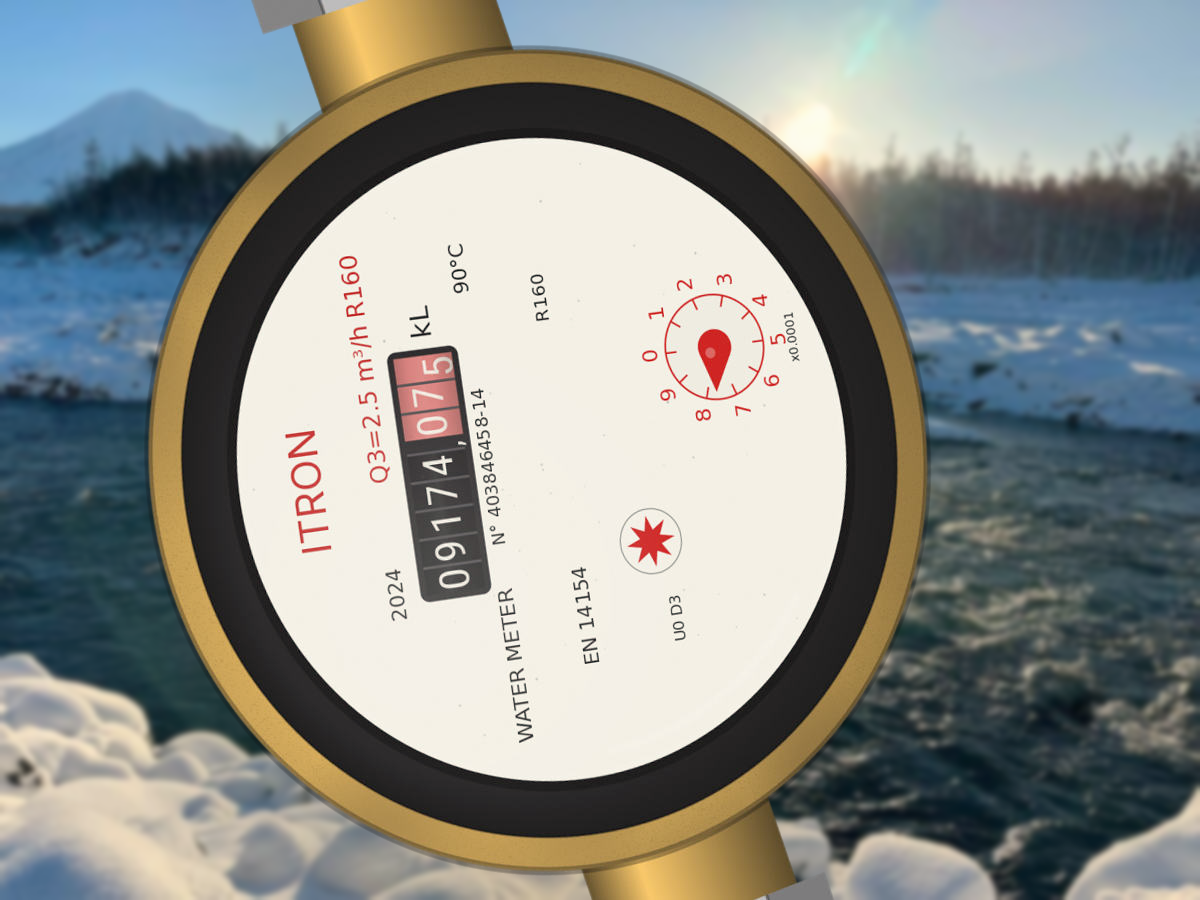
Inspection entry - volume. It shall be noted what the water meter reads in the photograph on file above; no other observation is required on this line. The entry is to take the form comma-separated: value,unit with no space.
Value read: 9174.0747,kL
